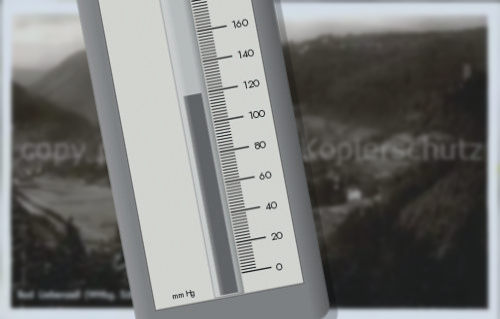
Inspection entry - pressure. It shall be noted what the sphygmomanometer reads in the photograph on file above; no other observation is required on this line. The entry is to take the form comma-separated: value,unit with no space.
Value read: 120,mmHg
